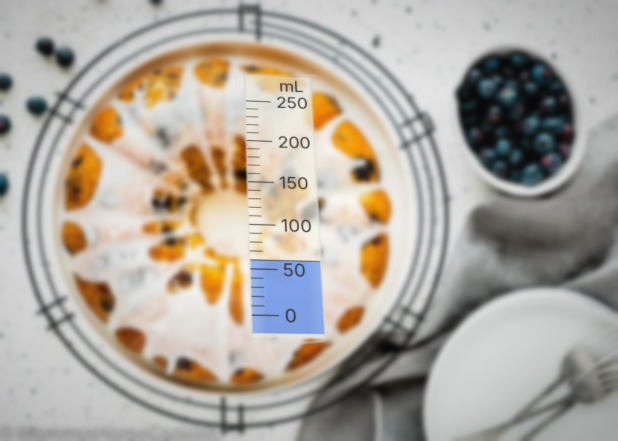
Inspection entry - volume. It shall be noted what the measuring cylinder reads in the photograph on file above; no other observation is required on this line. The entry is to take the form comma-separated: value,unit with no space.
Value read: 60,mL
